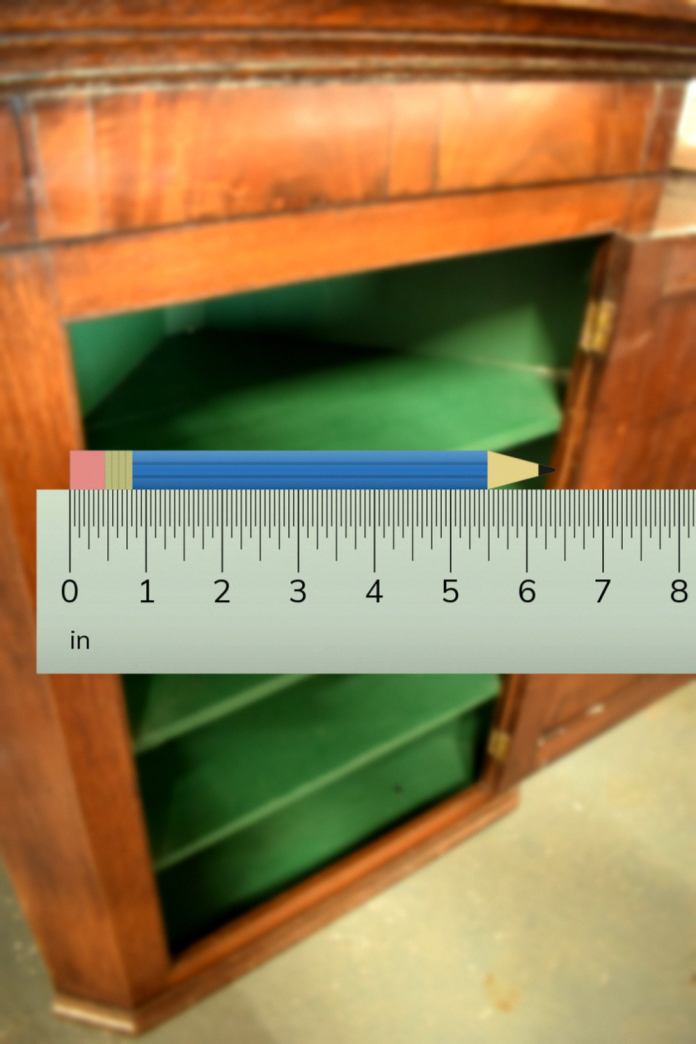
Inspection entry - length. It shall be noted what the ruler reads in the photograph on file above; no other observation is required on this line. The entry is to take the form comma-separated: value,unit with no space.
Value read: 6.375,in
